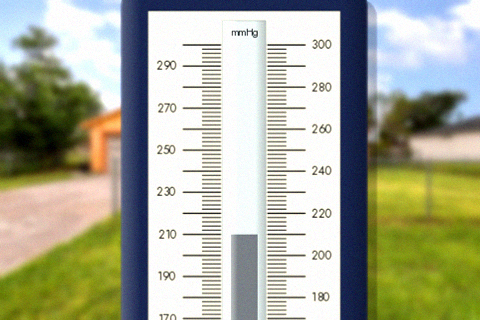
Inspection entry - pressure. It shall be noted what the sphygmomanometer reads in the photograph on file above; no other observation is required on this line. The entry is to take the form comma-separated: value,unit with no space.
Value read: 210,mmHg
